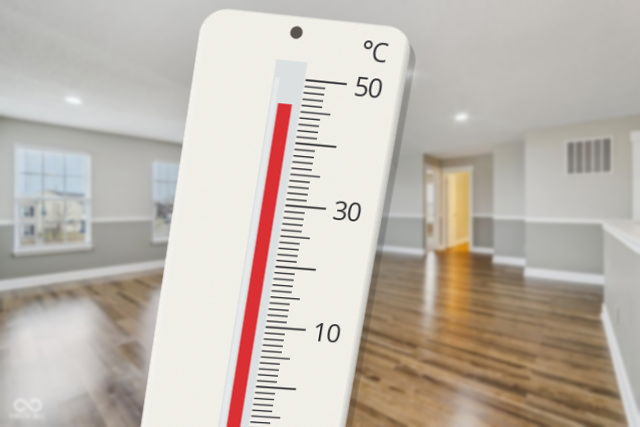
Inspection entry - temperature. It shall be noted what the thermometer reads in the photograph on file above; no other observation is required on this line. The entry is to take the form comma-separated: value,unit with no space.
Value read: 46,°C
